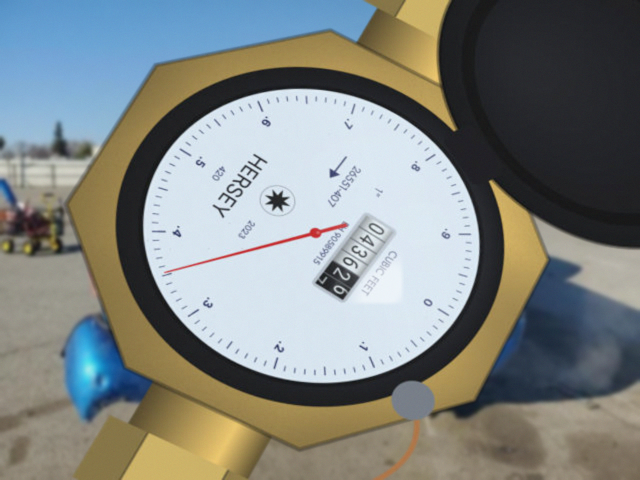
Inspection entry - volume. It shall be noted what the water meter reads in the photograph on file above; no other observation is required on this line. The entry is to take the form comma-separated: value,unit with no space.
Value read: 43626.35,ft³
